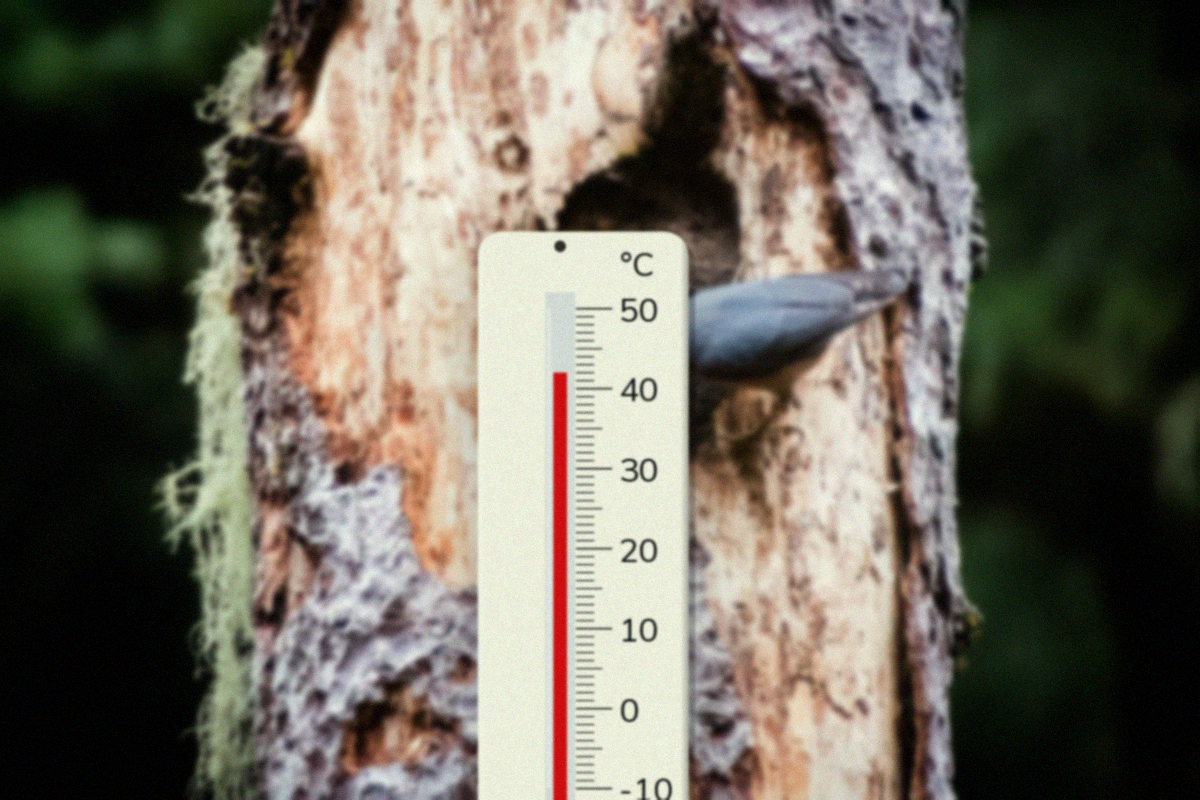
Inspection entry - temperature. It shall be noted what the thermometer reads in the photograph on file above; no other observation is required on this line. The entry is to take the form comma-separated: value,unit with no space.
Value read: 42,°C
